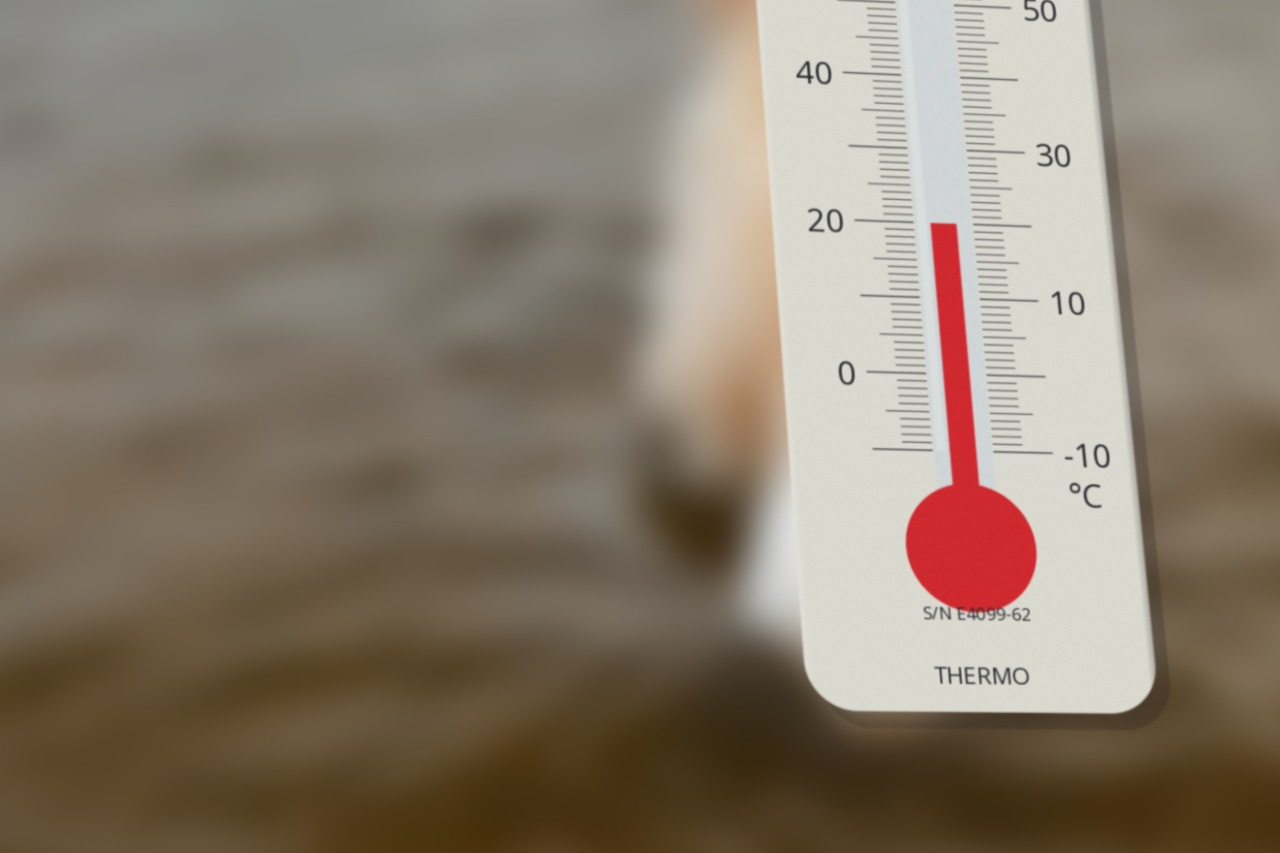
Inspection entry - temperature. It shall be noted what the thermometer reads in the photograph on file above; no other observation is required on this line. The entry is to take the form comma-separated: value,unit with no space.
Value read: 20,°C
